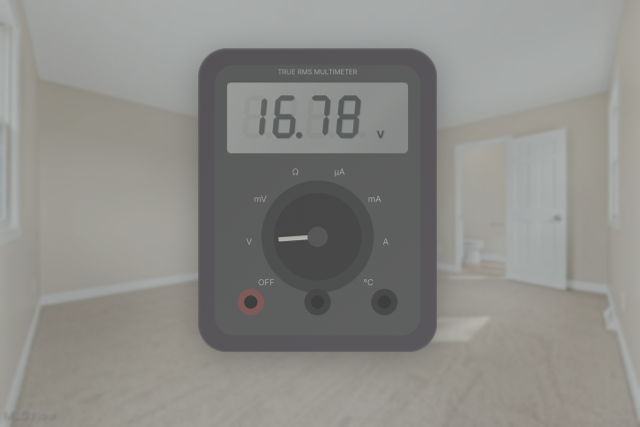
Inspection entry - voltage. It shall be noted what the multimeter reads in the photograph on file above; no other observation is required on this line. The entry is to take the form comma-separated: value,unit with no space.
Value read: 16.78,V
